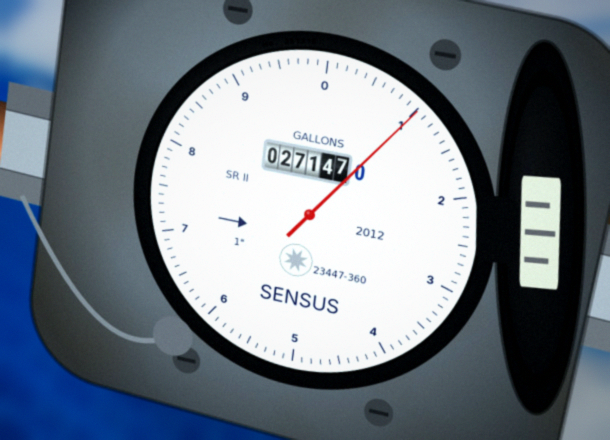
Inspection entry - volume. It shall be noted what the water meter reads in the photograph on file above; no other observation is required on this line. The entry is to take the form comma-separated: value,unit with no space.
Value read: 271471.0,gal
